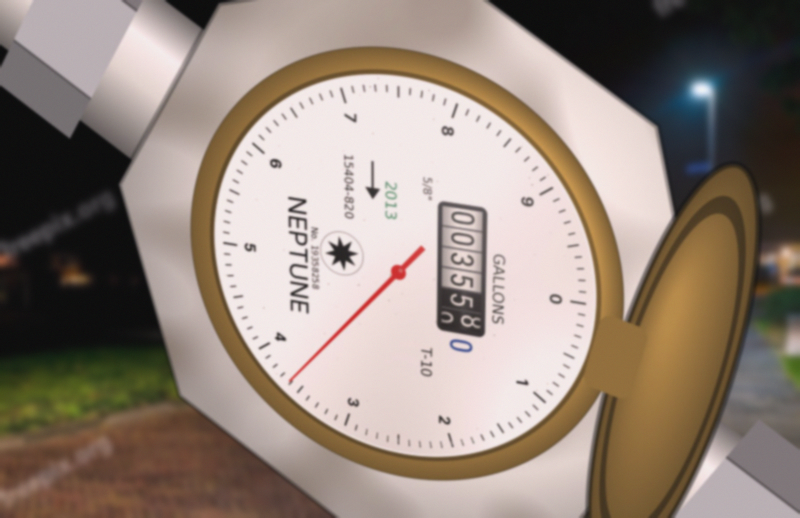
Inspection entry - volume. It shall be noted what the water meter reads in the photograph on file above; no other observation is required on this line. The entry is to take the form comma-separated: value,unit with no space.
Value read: 35583.6,gal
